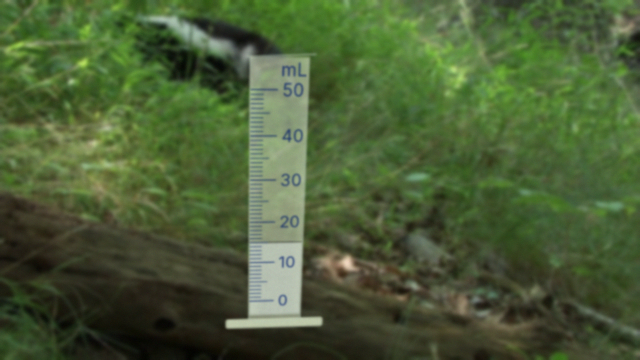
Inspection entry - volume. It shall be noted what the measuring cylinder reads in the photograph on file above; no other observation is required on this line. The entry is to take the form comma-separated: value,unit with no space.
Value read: 15,mL
